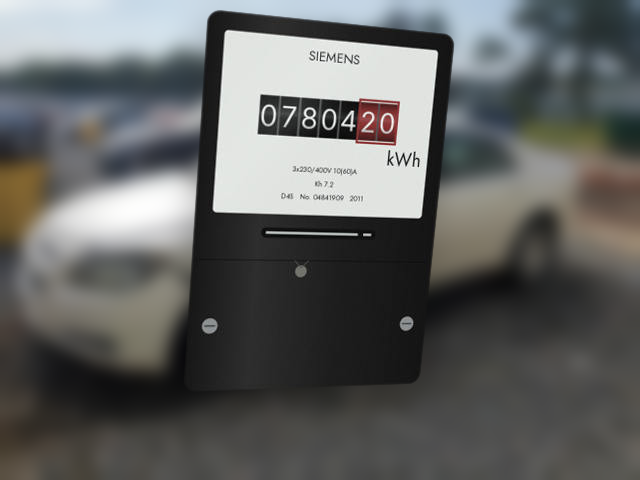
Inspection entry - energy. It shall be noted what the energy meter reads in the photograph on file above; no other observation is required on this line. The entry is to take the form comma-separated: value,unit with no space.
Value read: 7804.20,kWh
